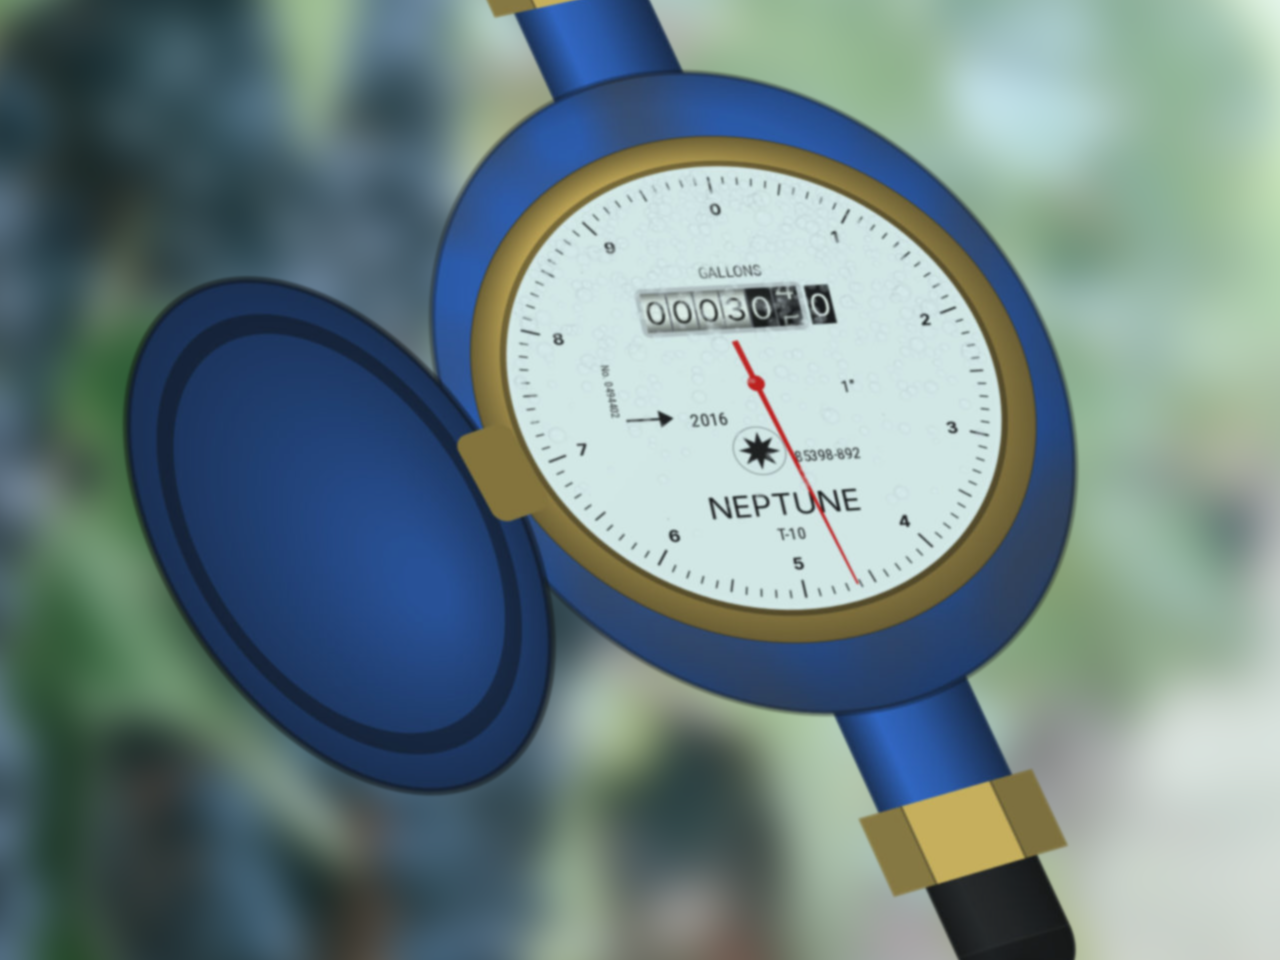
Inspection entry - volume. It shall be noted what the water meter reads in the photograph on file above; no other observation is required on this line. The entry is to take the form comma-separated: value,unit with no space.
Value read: 3044.6,gal
